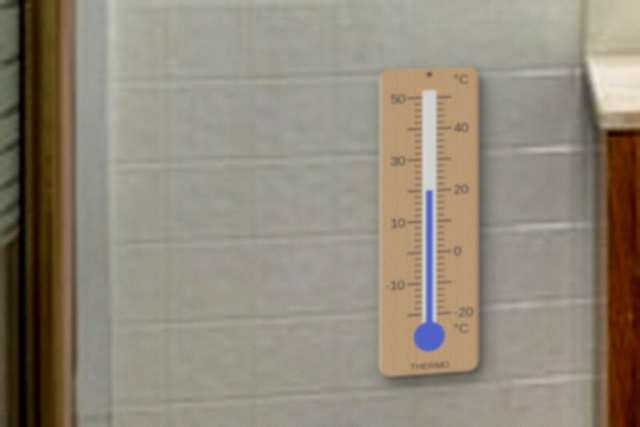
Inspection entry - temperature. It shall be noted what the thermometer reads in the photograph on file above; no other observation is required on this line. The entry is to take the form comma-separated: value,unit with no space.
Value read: 20,°C
